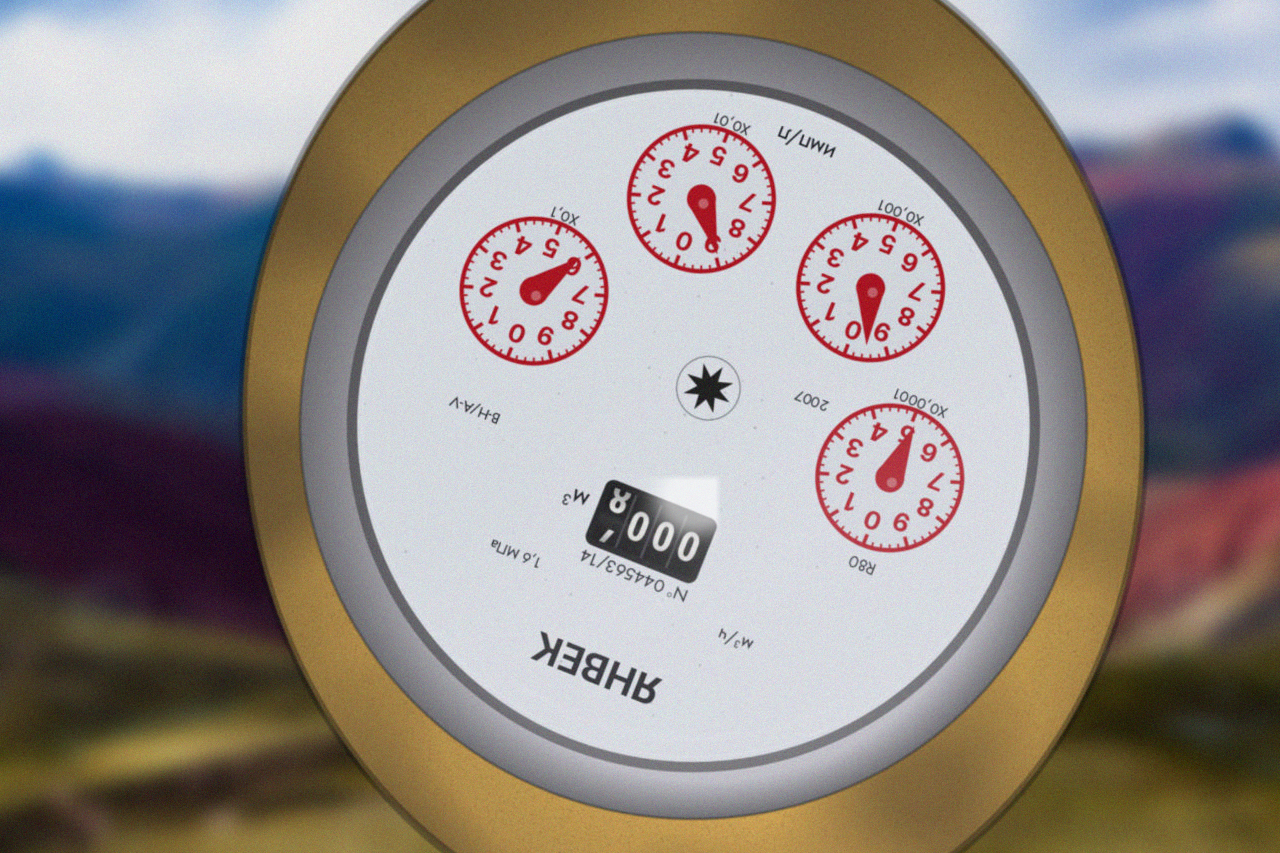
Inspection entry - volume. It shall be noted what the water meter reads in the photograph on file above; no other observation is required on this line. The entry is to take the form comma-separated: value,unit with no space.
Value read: 7.5895,m³
